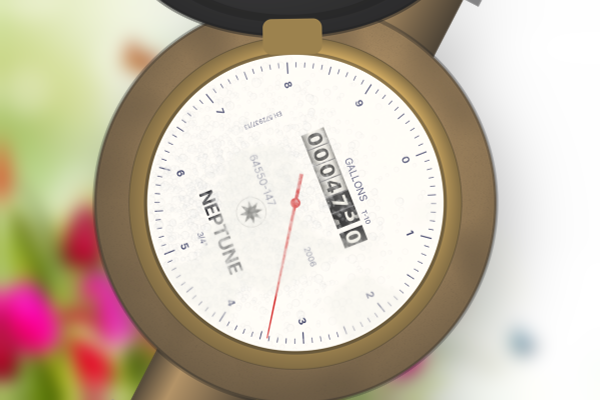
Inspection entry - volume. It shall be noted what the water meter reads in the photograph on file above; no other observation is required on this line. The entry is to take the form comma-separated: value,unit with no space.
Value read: 4733.4,gal
